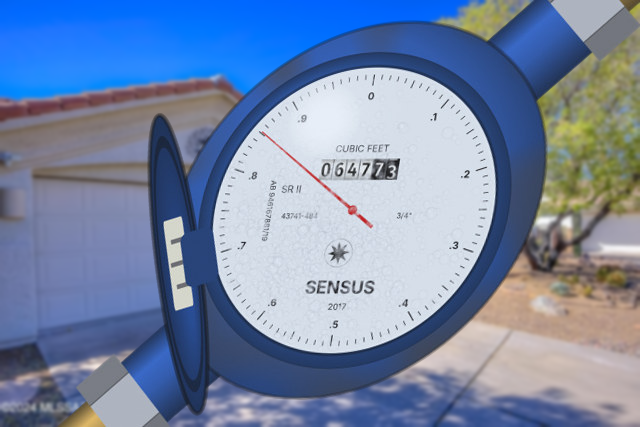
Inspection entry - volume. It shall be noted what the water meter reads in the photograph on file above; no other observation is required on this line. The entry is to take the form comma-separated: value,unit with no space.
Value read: 64772.85,ft³
